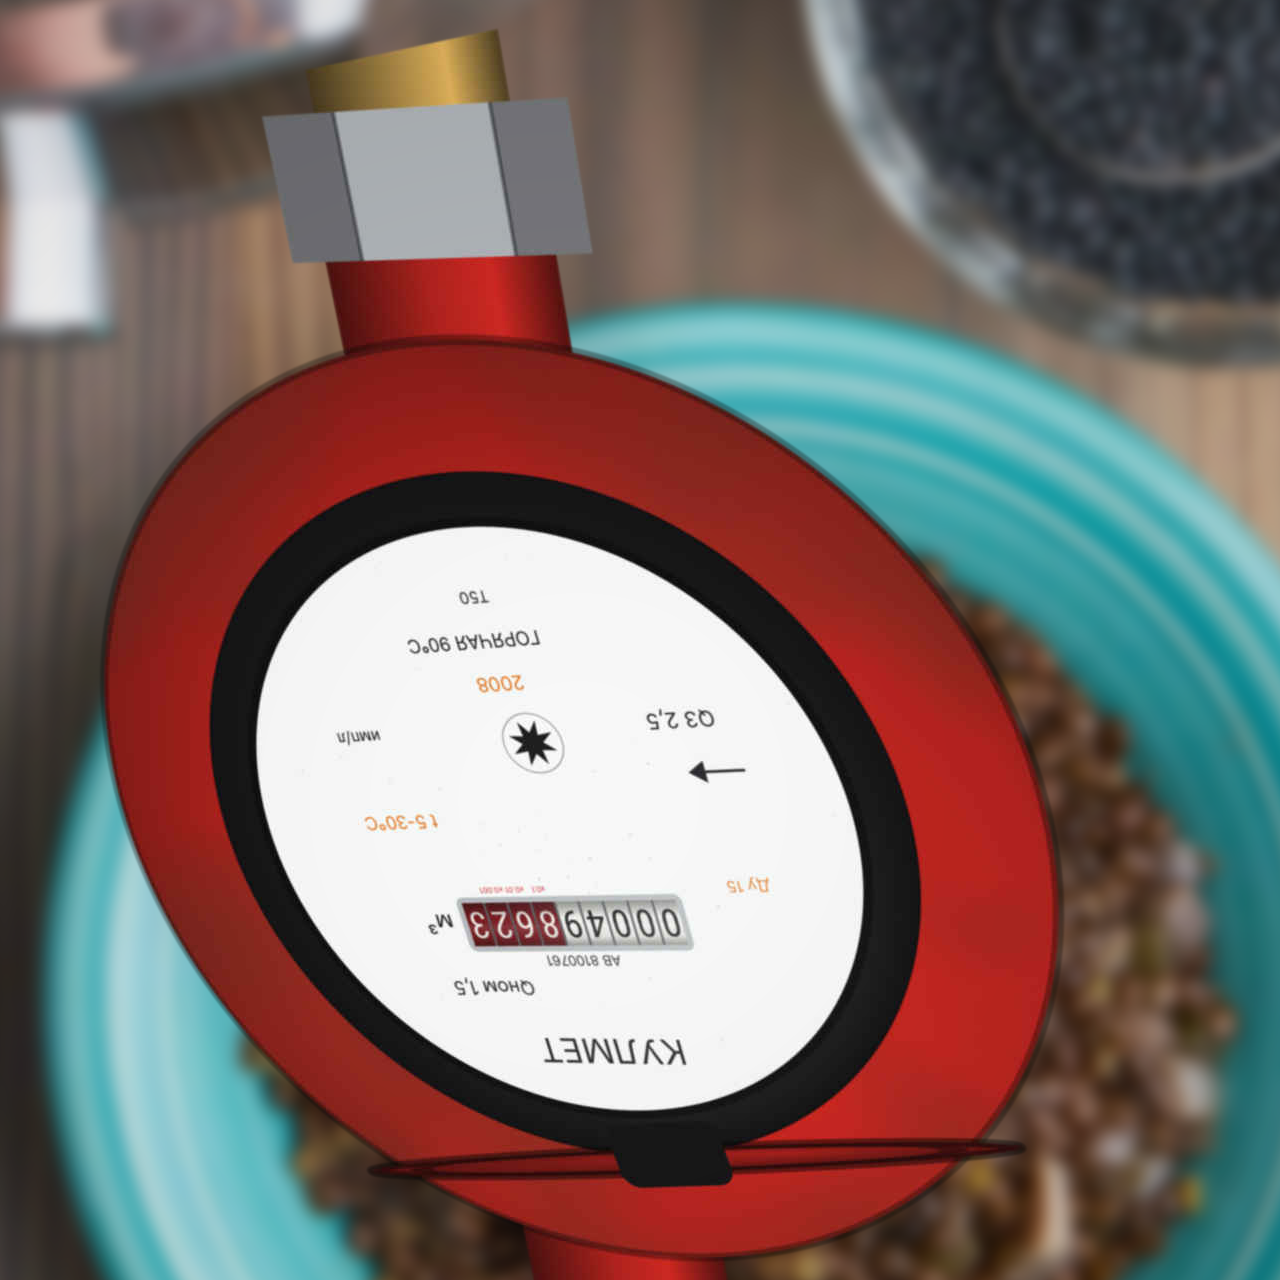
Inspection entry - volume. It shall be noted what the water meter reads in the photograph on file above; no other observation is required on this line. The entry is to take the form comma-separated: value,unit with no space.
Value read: 49.8623,m³
